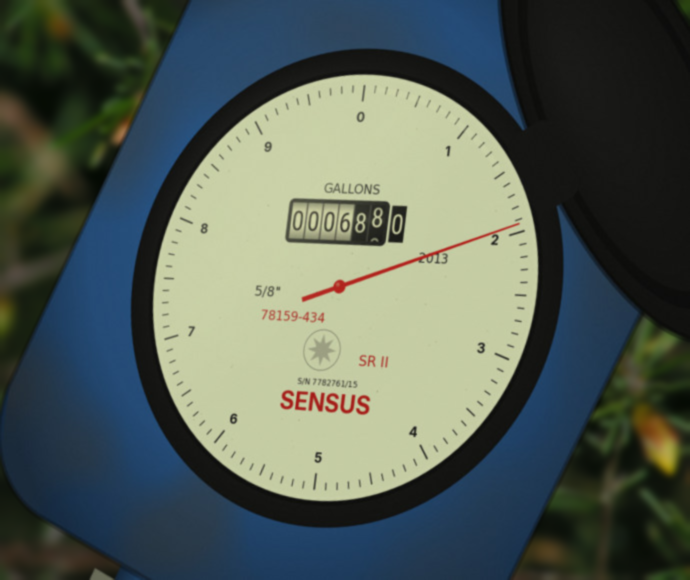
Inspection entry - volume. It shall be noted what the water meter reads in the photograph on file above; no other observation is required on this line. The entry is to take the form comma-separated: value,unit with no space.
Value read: 6881.9,gal
